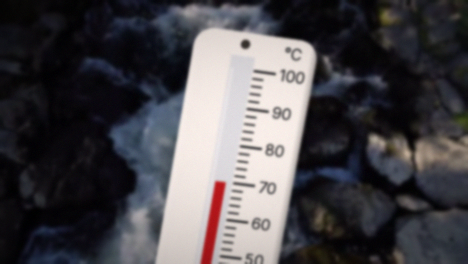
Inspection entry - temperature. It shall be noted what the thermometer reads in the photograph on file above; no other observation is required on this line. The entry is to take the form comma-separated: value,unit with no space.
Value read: 70,°C
